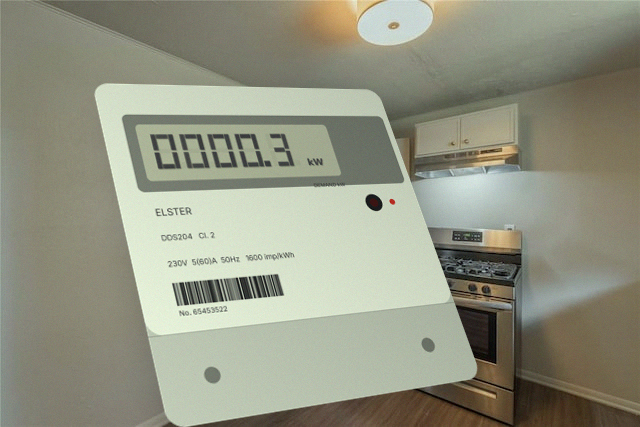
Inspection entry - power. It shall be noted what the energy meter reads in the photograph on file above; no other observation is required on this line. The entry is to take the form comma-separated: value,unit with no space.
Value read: 0.3,kW
